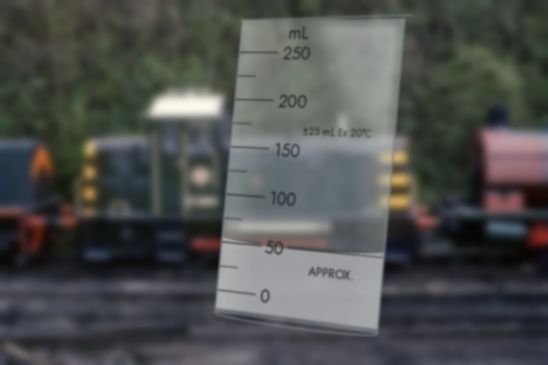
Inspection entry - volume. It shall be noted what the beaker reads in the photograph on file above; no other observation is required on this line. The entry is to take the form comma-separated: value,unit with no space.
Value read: 50,mL
